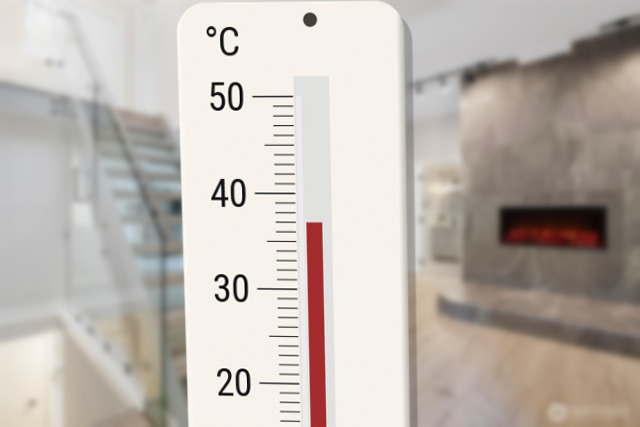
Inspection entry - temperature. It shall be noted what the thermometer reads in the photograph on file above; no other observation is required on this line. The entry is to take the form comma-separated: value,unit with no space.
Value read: 37,°C
